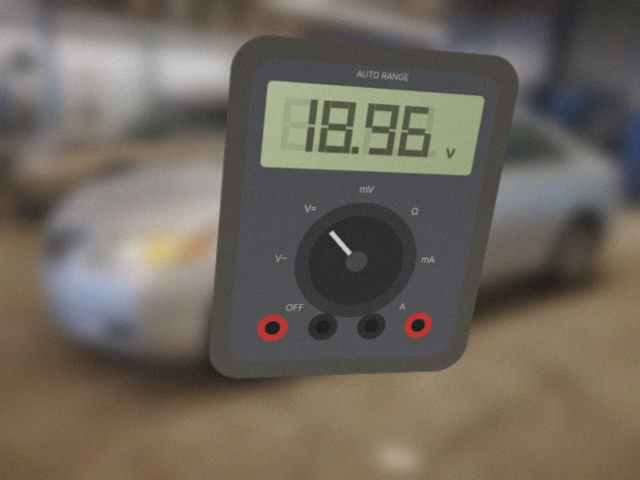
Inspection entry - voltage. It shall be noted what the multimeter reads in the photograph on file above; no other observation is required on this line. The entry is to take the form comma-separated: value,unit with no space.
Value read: 18.96,V
